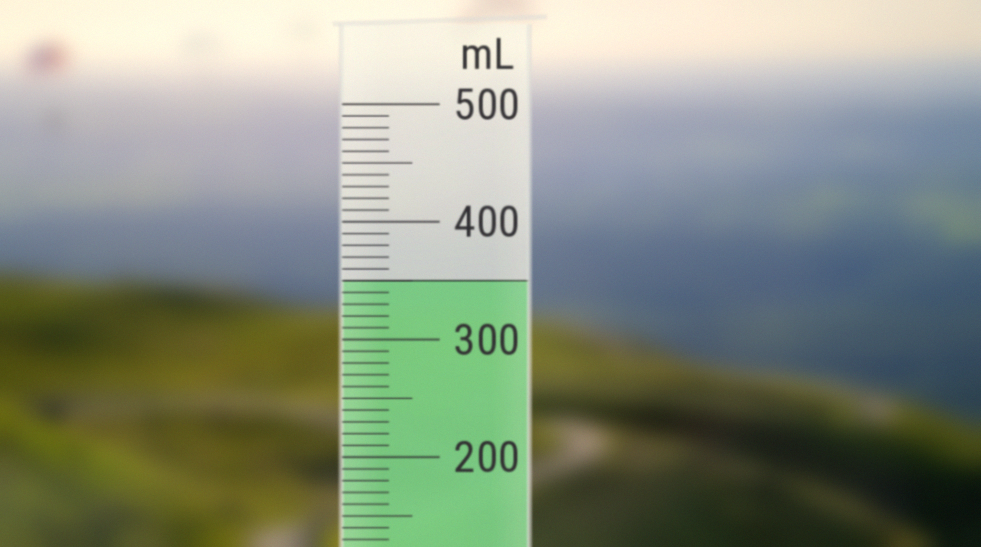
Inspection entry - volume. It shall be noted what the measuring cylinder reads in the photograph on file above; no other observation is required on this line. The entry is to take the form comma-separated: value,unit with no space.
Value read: 350,mL
